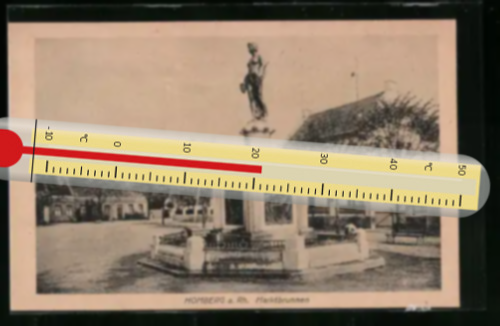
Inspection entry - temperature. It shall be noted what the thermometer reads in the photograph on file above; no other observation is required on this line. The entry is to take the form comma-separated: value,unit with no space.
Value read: 21,°C
